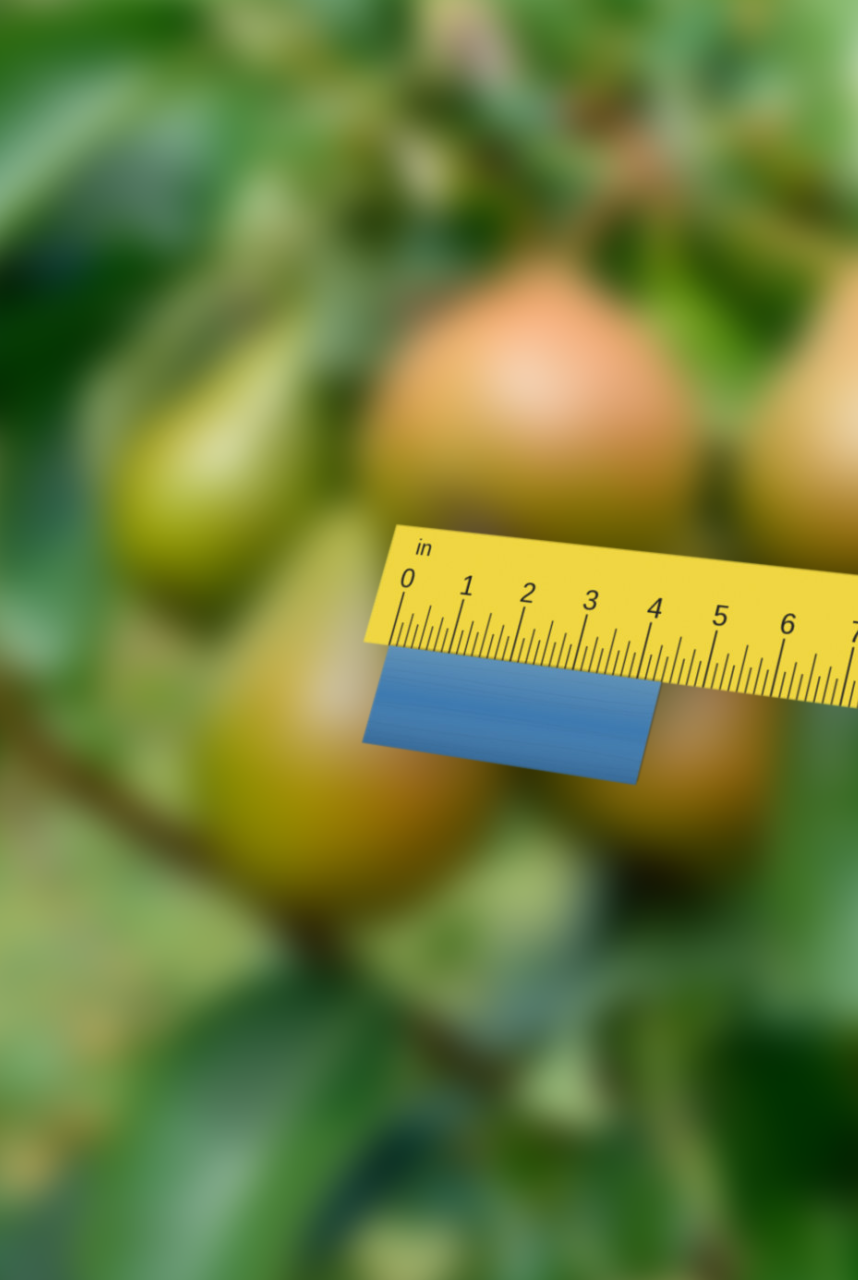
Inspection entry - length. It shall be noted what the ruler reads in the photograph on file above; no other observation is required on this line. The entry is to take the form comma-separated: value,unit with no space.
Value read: 4.375,in
